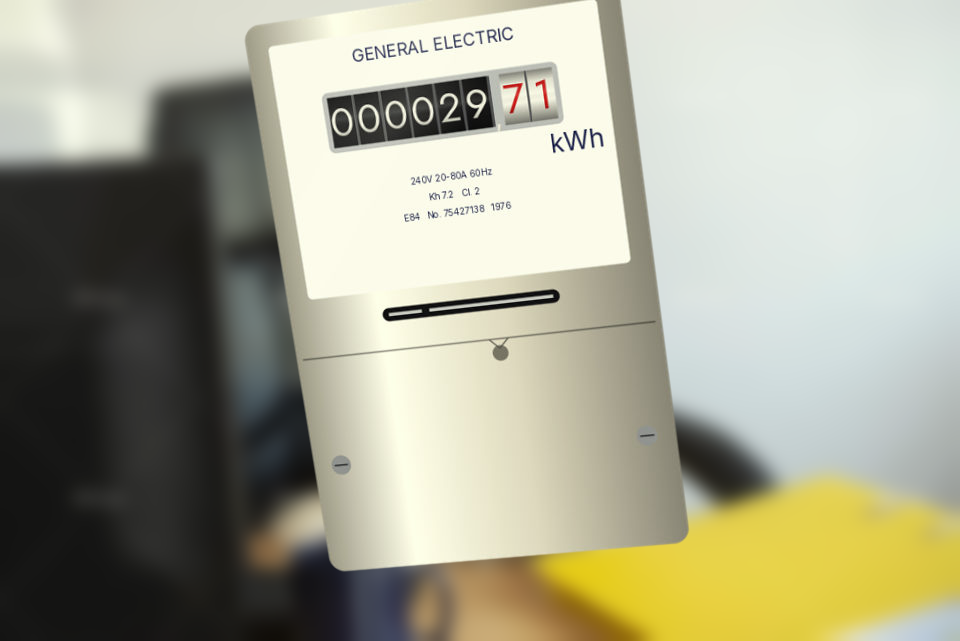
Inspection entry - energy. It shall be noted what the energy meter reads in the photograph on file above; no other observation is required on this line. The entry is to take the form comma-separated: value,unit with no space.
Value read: 29.71,kWh
